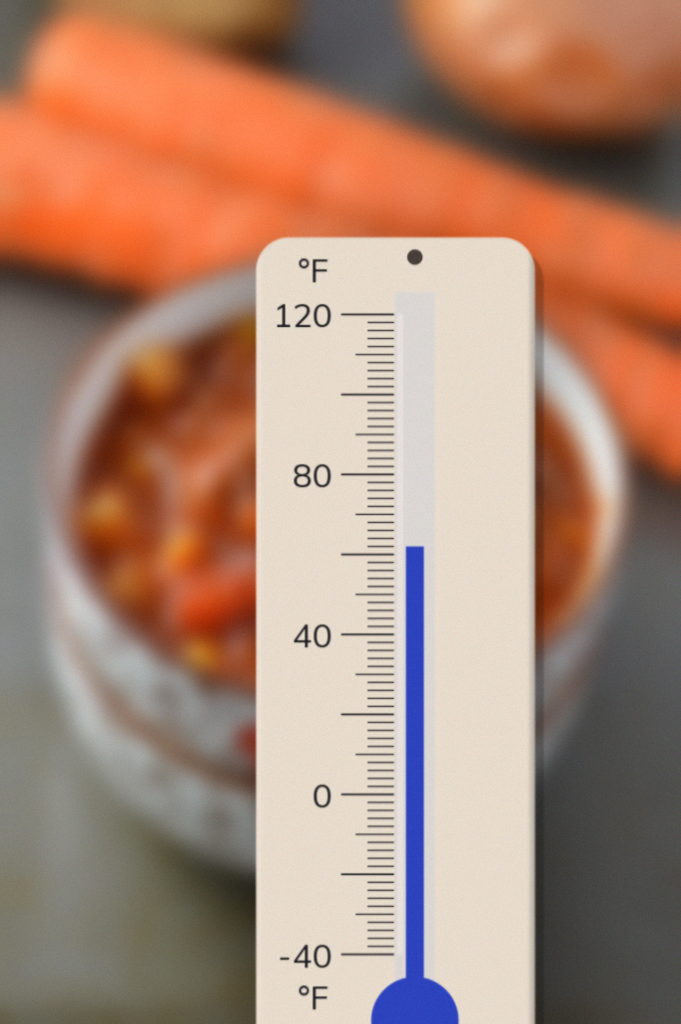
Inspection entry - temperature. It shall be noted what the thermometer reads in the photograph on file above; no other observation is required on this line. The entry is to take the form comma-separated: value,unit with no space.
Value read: 62,°F
